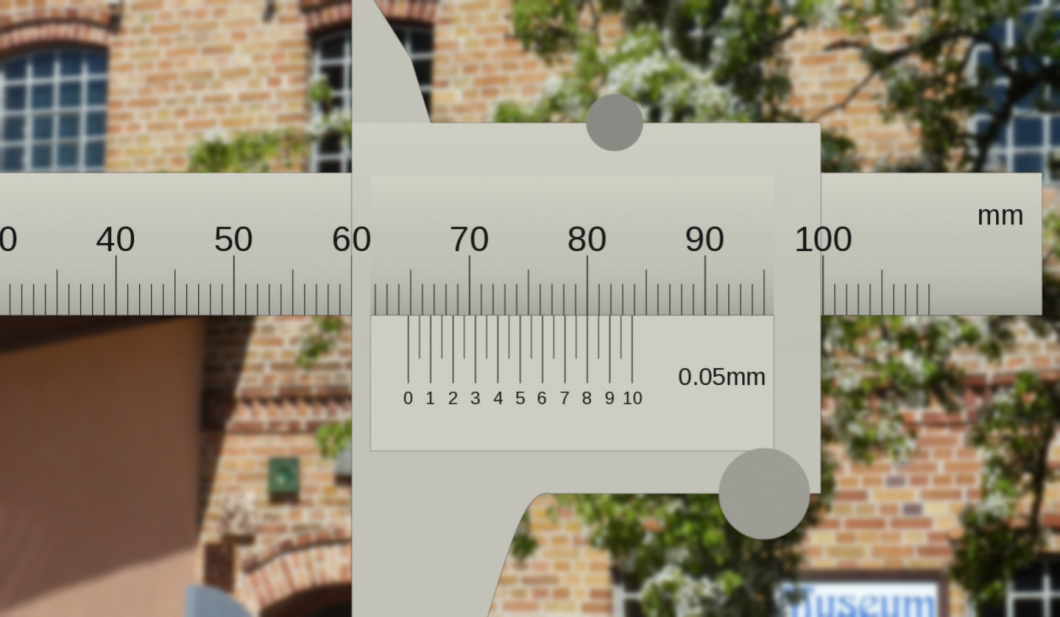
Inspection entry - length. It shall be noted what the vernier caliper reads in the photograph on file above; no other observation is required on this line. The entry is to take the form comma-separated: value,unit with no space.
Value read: 64.8,mm
